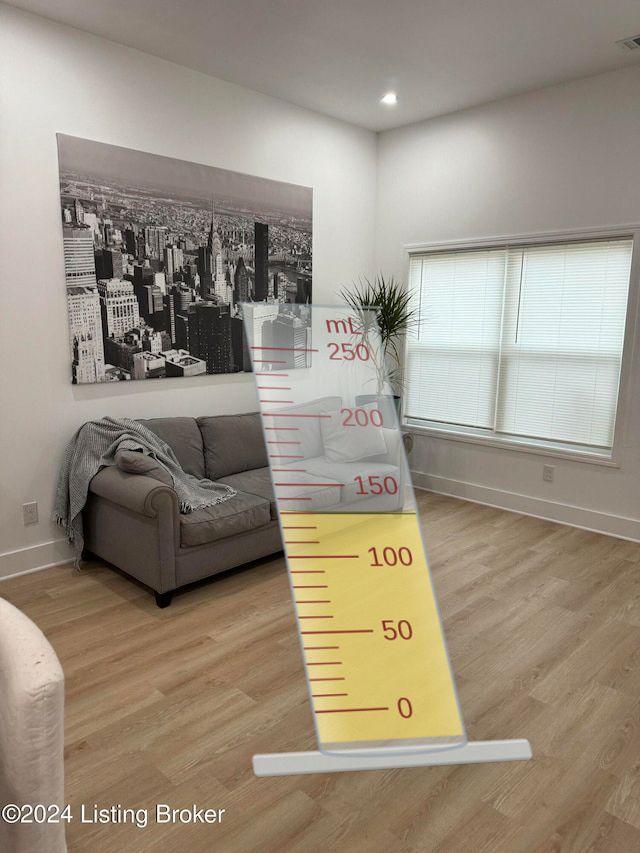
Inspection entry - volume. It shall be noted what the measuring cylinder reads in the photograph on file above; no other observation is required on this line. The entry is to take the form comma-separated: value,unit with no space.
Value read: 130,mL
